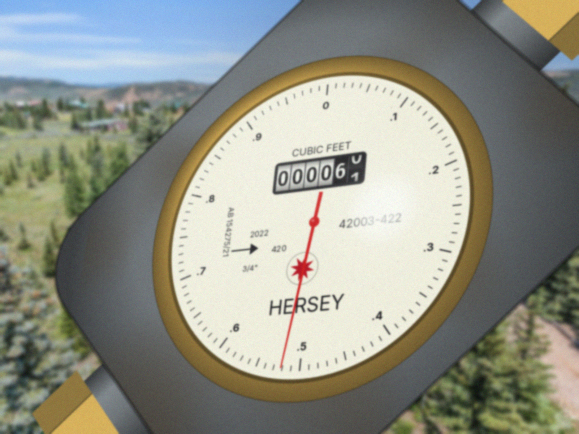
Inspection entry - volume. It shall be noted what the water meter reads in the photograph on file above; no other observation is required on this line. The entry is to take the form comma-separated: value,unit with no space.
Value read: 60.52,ft³
